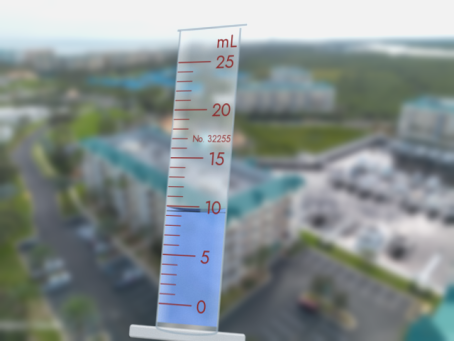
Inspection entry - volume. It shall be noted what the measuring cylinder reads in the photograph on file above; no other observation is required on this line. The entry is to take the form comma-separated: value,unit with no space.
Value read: 9.5,mL
